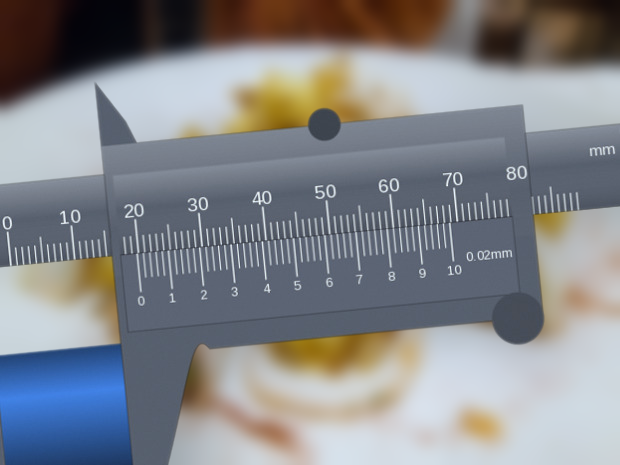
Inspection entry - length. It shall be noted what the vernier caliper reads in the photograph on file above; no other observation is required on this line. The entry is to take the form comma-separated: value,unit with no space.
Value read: 19.8,mm
